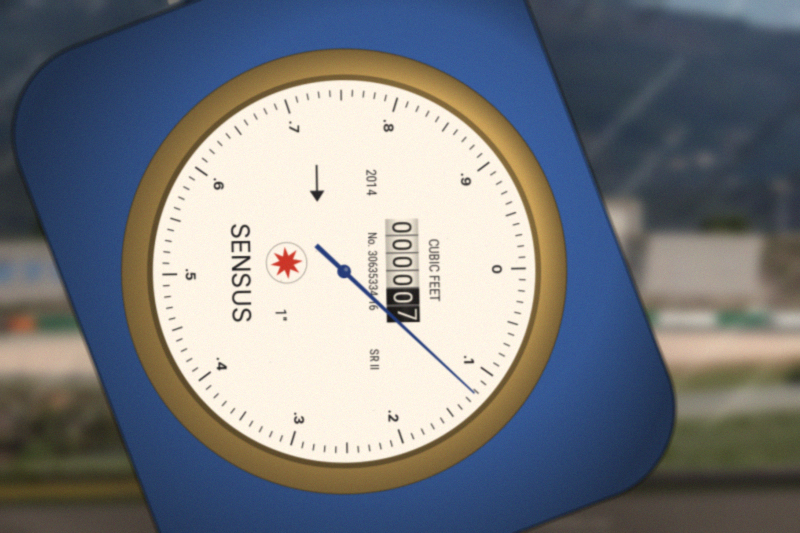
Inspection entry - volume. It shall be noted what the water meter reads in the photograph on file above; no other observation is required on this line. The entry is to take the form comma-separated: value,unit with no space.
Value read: 7.12,ft³
